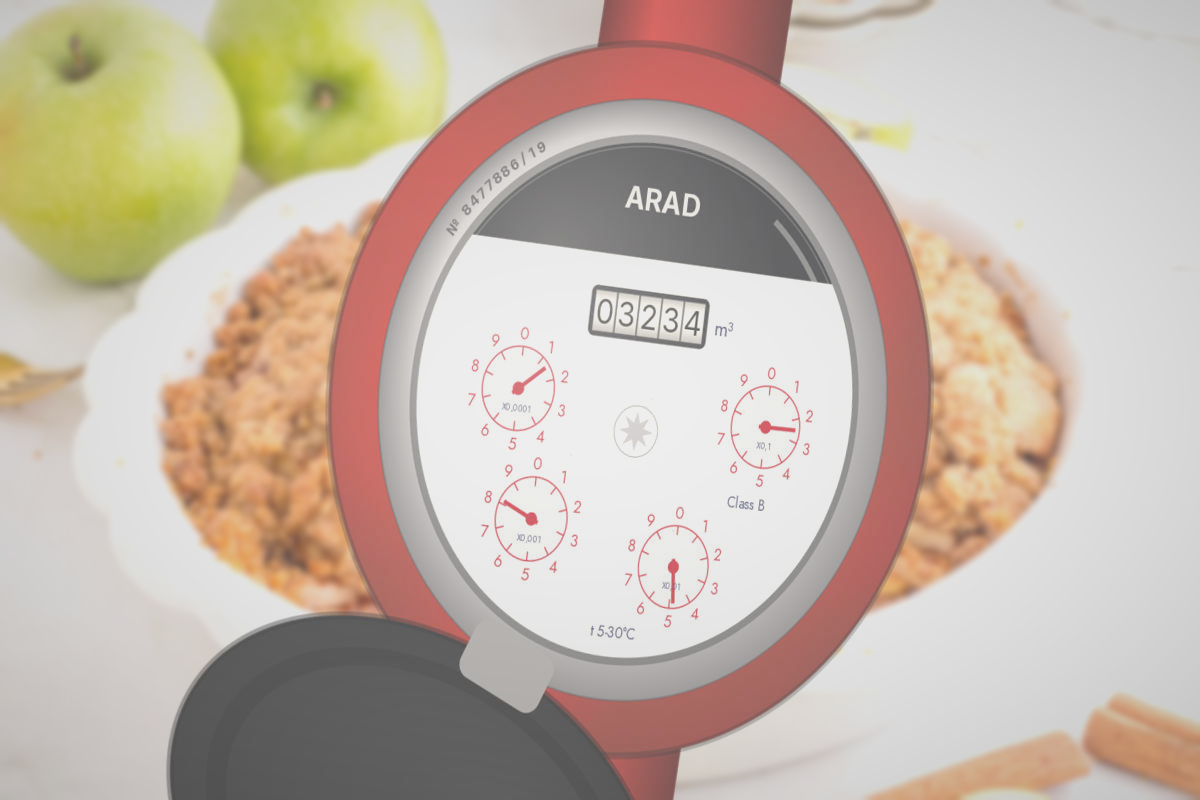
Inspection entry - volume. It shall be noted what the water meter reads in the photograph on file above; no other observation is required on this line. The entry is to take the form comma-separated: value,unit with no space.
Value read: 3234.2481,m³
